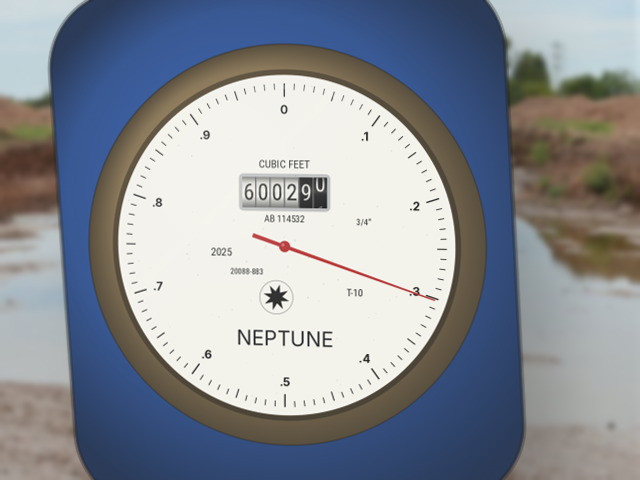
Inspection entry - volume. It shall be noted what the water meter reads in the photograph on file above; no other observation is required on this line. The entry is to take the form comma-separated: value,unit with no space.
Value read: 600290.30,ft³
